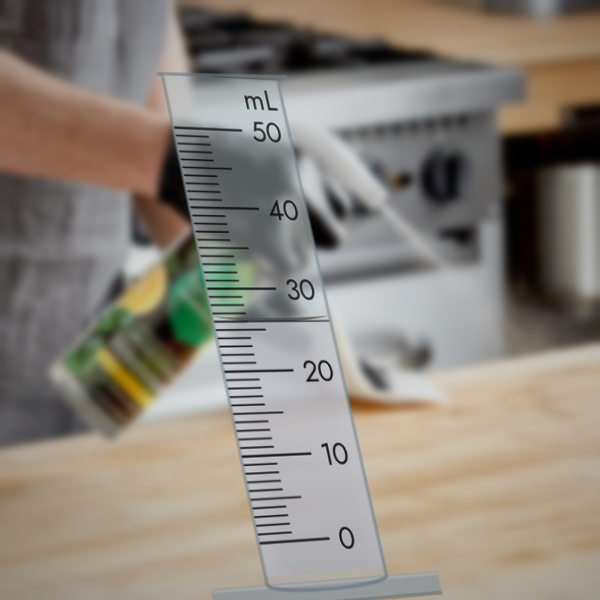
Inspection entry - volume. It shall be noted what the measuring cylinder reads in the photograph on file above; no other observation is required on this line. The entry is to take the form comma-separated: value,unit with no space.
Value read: 26,mL
